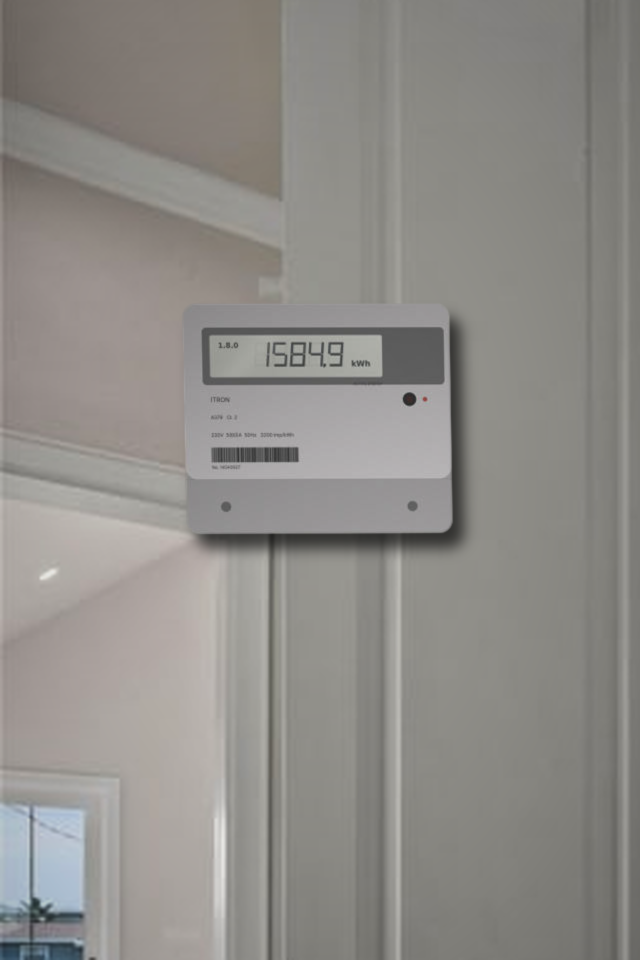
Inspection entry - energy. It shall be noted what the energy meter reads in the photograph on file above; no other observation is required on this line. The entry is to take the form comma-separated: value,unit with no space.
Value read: 1584.9,kWh
